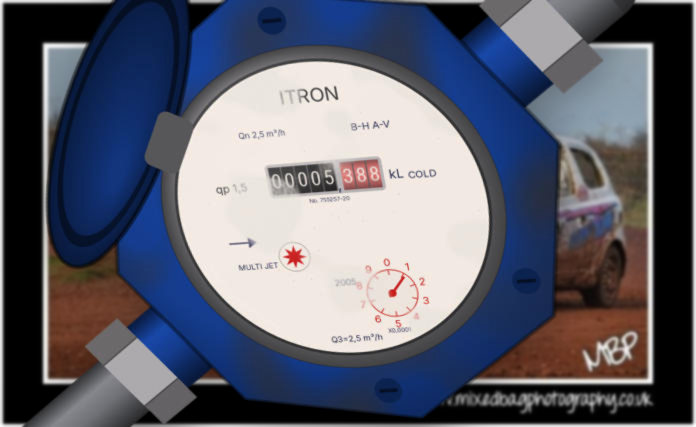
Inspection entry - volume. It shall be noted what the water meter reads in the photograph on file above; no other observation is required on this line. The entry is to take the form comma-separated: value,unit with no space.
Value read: 5.3881,kL
